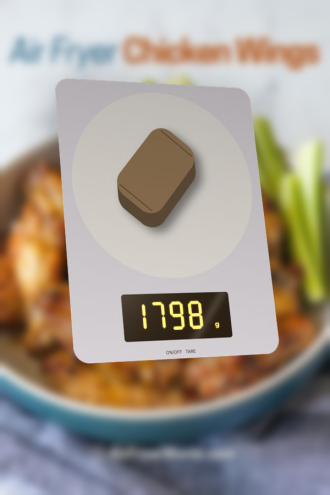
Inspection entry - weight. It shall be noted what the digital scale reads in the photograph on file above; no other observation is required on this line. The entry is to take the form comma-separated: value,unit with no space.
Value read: 1798,g
